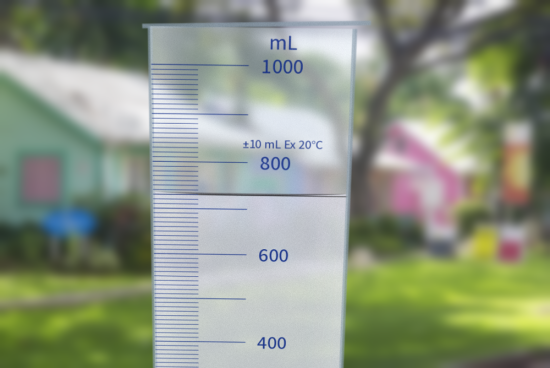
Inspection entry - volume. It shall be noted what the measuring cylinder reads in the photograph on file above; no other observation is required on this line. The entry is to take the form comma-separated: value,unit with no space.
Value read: 730,mL
